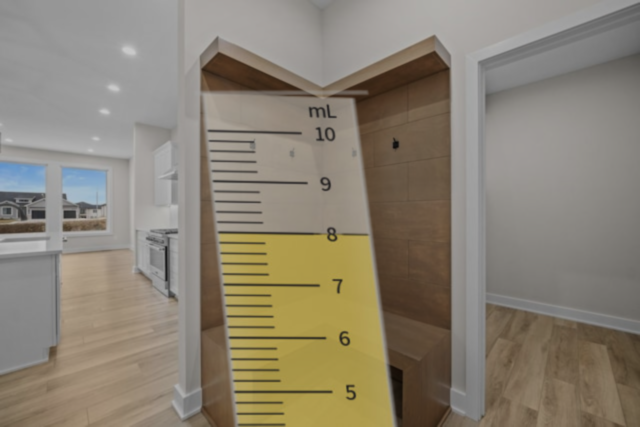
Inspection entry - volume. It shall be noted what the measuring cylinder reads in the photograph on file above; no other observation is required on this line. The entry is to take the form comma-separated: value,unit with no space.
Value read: 8,mL
